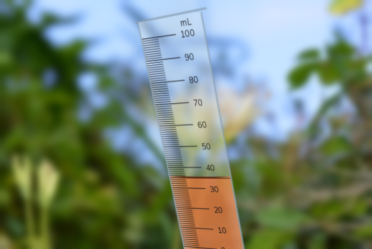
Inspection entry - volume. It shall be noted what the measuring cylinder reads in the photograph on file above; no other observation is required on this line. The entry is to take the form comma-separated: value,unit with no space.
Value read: 35,mL
